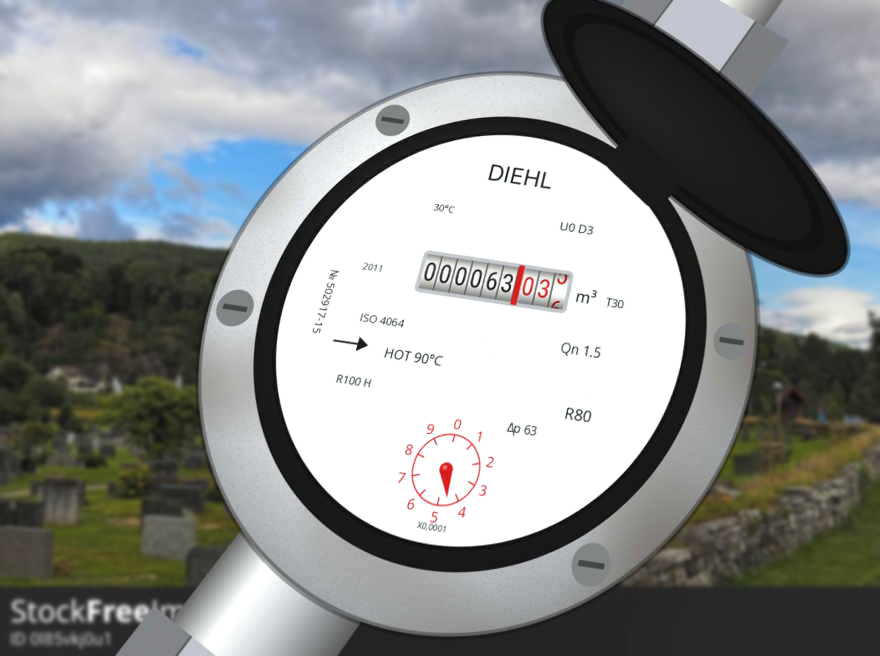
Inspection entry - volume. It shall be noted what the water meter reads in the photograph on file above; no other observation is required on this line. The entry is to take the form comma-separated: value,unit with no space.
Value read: 63.0354,m³
